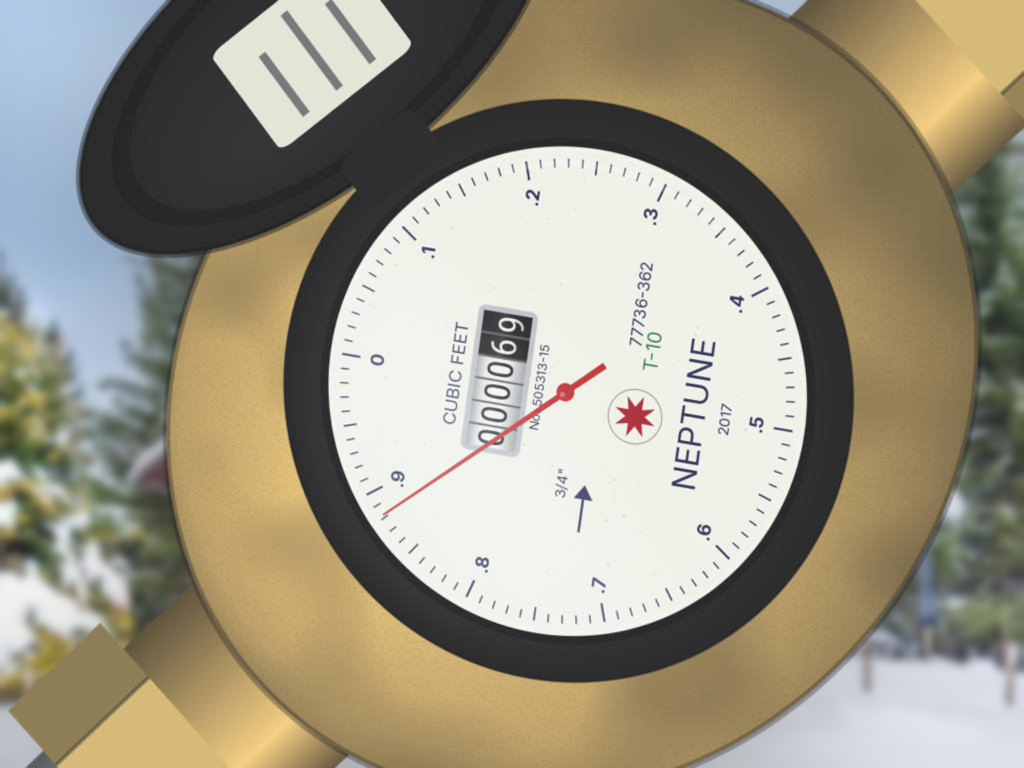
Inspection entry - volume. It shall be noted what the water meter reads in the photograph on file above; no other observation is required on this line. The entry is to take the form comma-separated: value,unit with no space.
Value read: 68.88,ft³
